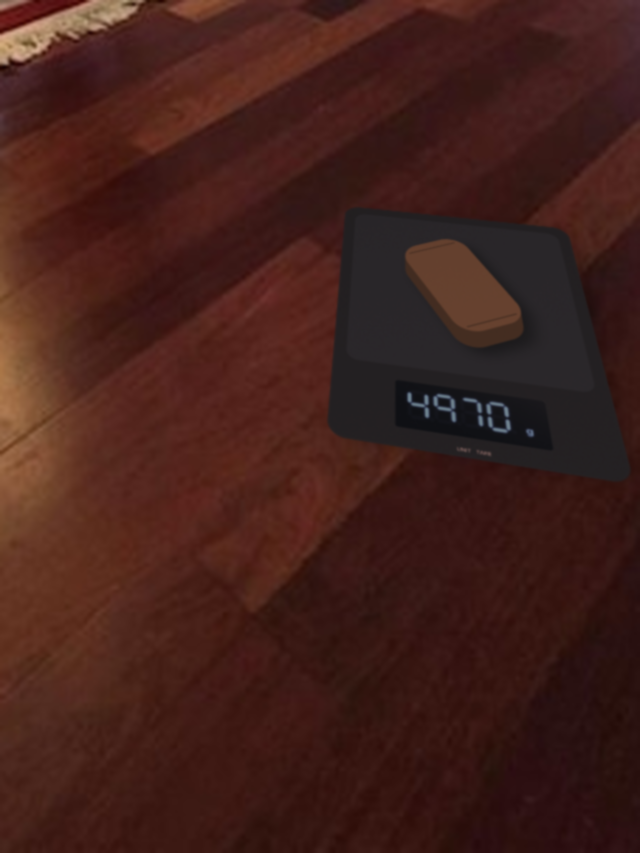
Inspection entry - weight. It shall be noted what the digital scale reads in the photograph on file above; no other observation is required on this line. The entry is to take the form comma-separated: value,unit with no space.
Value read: 4970,g
